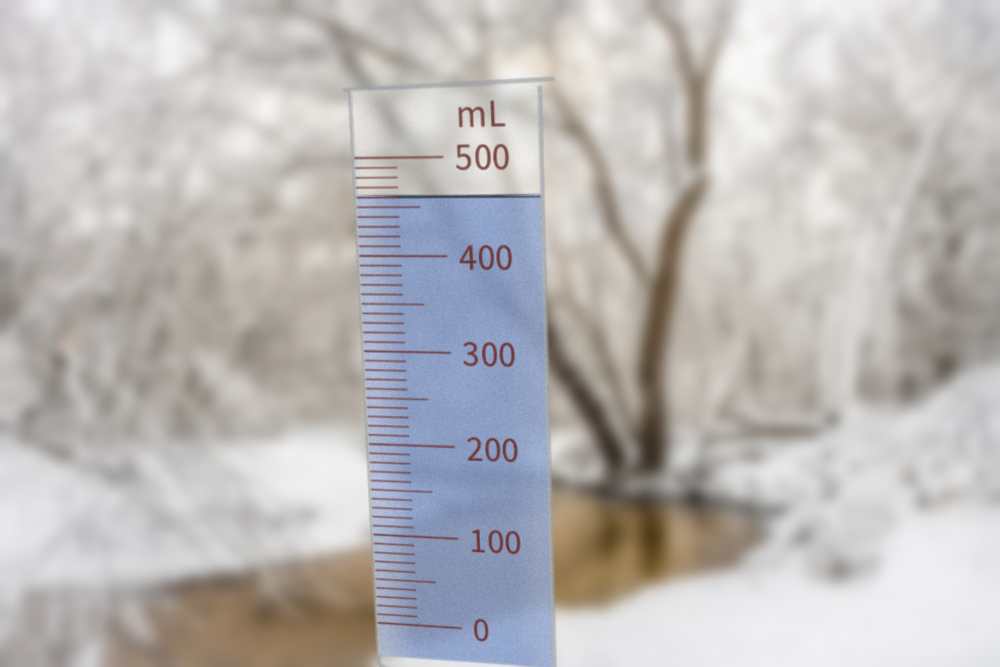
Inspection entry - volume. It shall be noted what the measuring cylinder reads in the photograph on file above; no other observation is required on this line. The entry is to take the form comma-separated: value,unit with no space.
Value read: 460,mL
